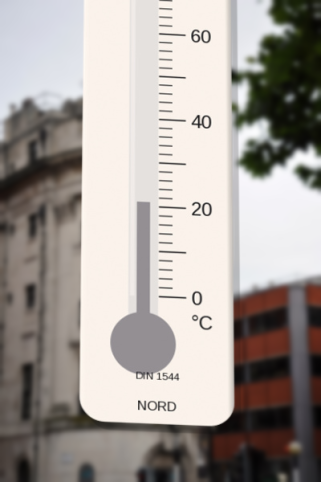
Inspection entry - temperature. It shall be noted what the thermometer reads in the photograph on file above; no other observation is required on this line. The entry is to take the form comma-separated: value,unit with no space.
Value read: 21,°C
